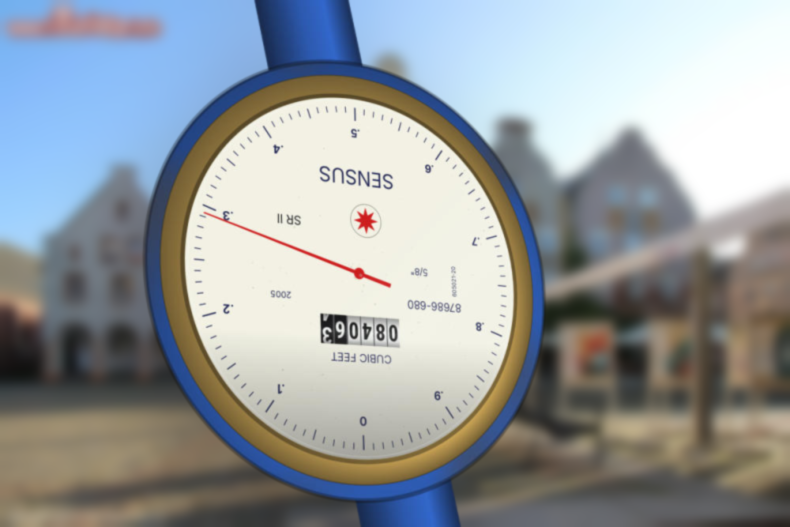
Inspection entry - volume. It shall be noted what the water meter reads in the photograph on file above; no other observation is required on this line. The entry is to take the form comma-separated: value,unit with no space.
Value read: 84063.29,ft³
